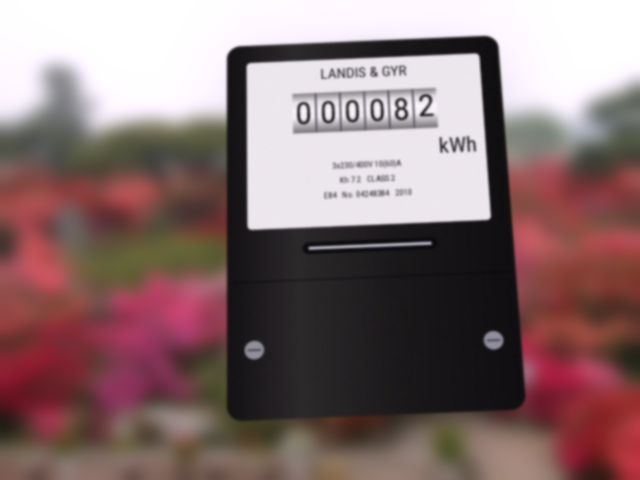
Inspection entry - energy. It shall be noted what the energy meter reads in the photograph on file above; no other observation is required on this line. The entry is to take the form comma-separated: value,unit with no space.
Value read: 82,kWh
